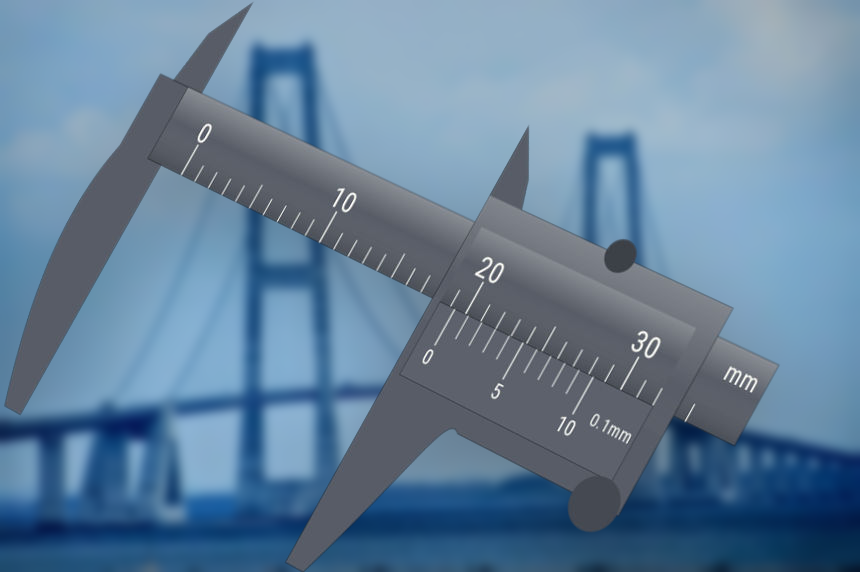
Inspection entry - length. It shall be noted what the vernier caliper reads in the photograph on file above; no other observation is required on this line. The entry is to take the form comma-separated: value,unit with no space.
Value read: 19.3,mm
